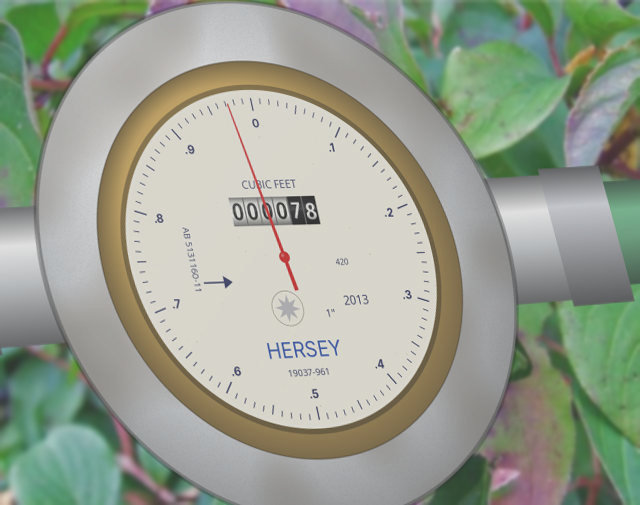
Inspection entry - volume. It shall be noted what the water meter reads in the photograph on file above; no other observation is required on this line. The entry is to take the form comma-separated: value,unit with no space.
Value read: 77.97,ft³
